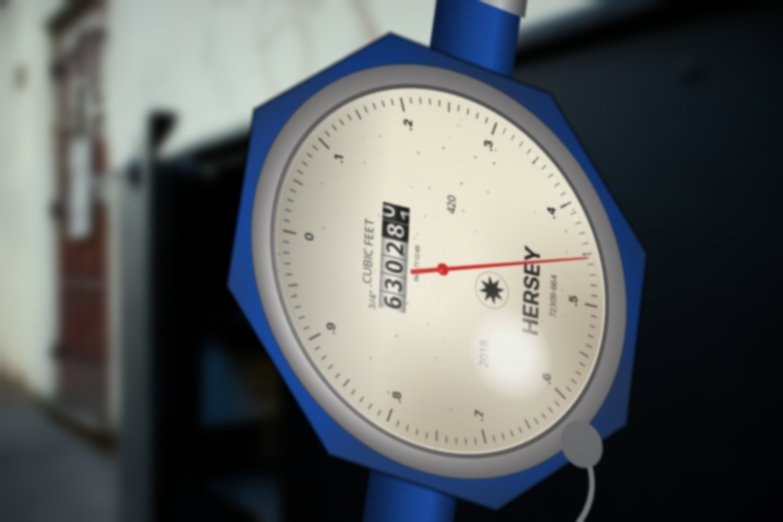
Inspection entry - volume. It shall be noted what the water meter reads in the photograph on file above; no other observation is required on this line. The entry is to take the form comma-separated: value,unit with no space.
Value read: 630280.45,ft³
